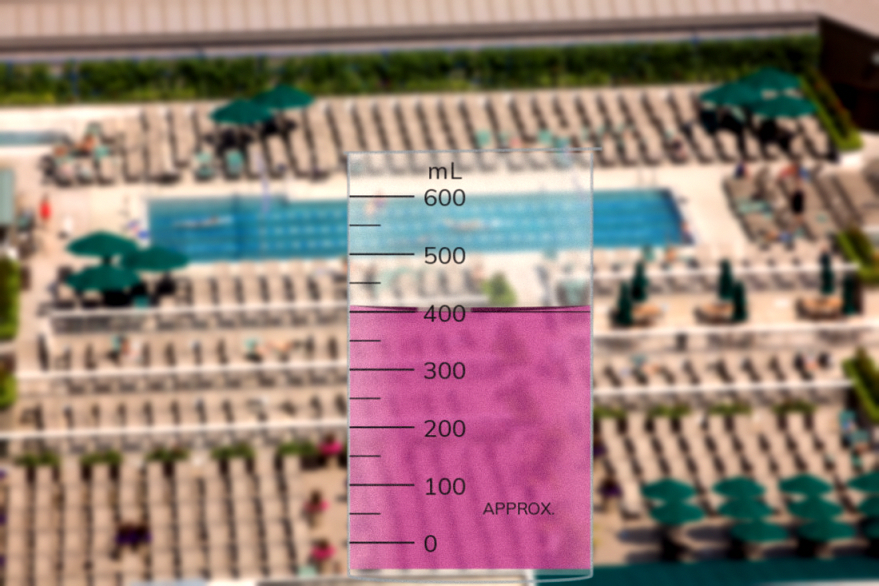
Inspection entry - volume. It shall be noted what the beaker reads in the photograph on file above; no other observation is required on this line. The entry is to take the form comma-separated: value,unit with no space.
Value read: 400,mL
